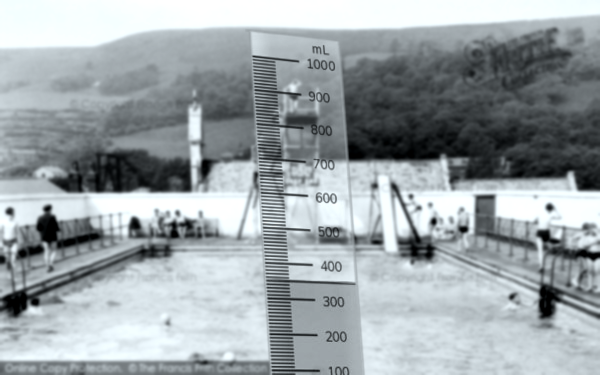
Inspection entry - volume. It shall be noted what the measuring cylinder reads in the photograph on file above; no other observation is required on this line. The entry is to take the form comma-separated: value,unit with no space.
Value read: 350,mL
